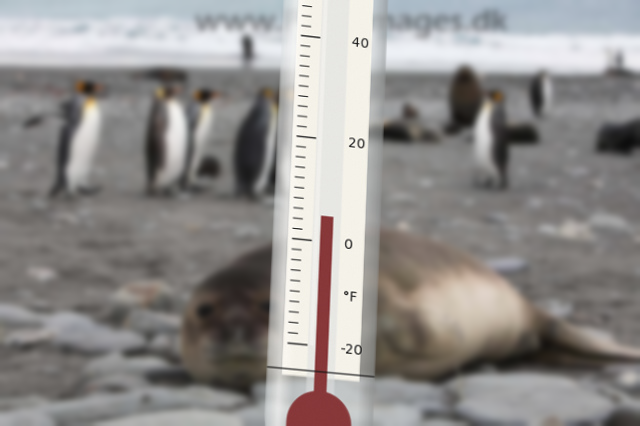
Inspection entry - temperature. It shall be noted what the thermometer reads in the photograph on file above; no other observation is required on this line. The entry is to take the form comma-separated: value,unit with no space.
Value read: 5,°F
